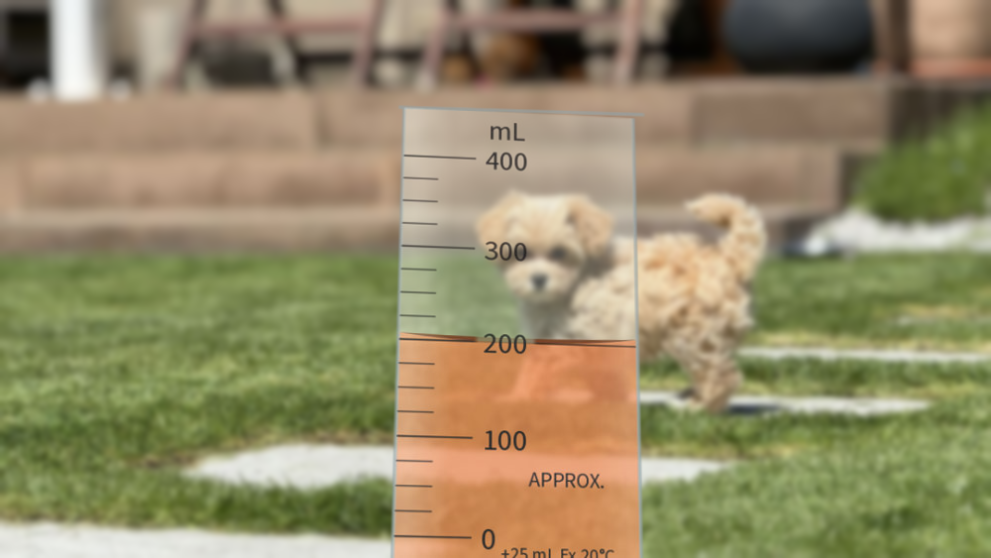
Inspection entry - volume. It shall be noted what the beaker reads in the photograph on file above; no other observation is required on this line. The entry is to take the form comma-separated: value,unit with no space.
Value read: 200,mL
